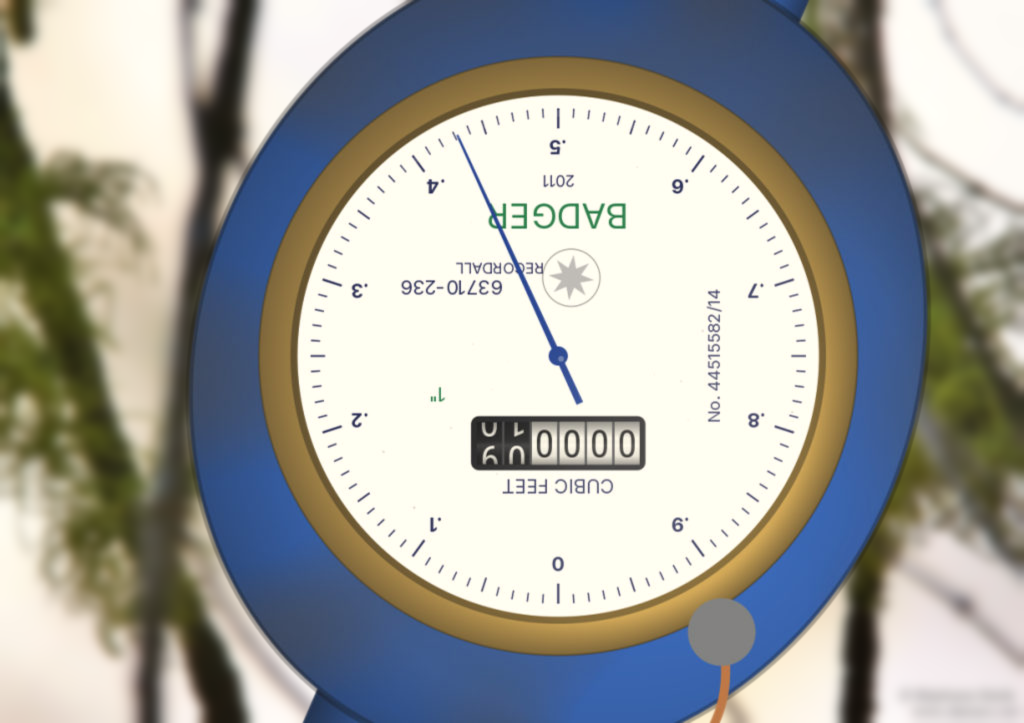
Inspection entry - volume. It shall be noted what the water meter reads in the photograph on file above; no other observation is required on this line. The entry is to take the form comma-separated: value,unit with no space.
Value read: 9.43,ft³
